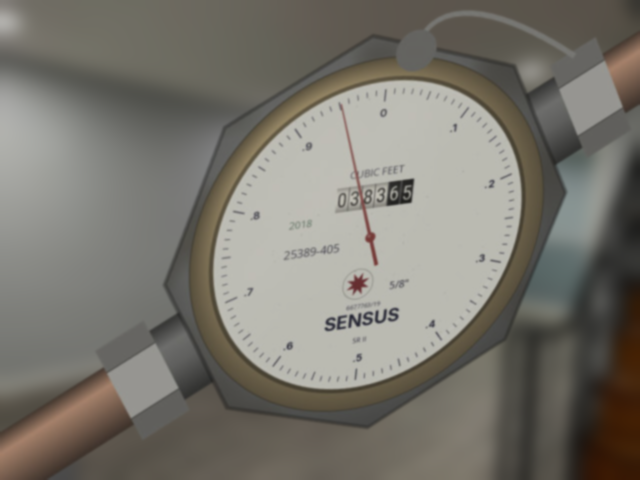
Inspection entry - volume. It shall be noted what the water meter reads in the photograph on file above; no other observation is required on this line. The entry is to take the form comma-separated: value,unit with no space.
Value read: 38364.95,ft³
